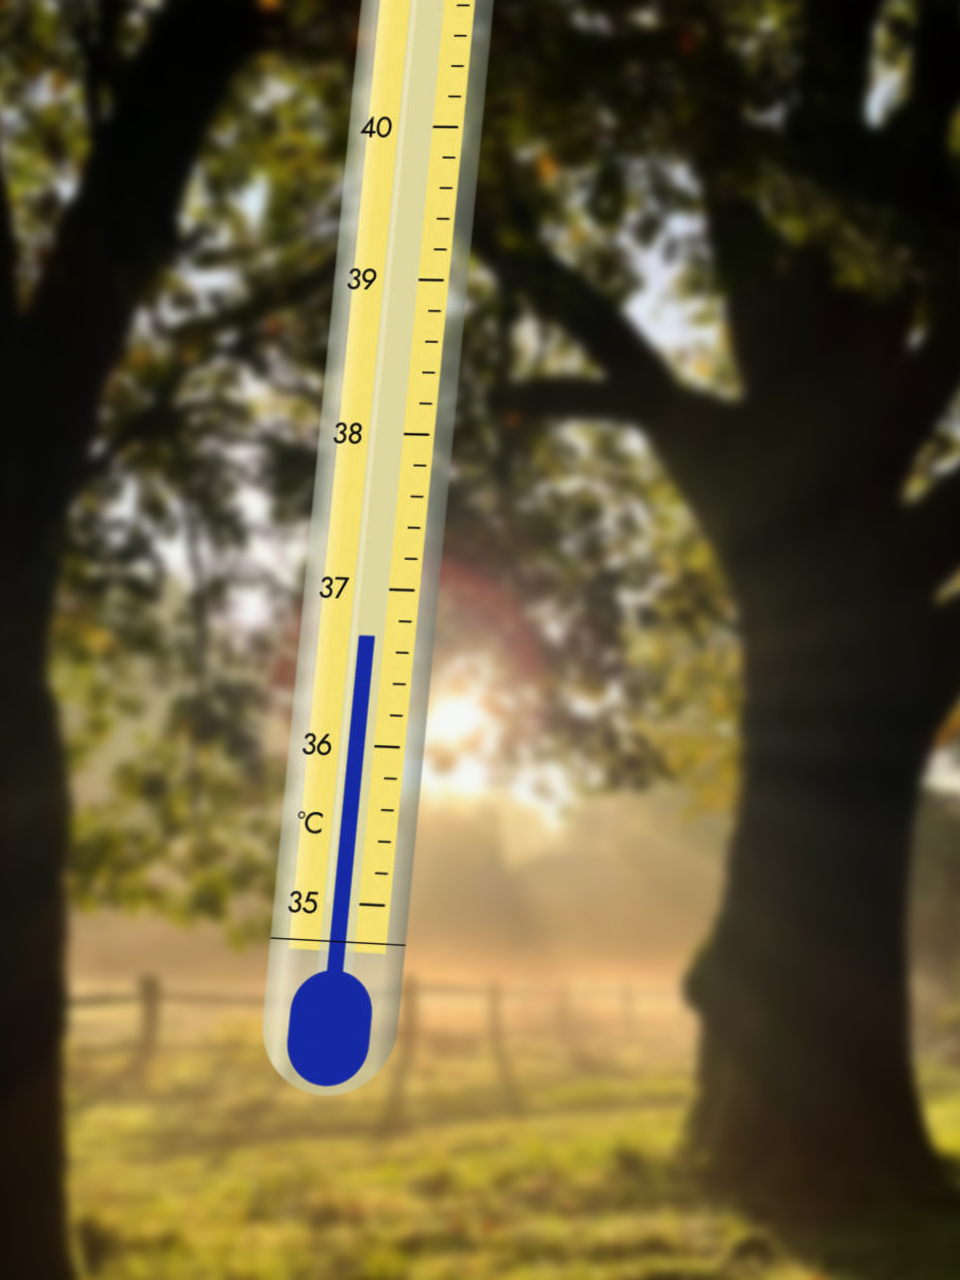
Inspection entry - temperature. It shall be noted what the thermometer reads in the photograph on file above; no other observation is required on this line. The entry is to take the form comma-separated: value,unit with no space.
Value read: 36.7,°C
